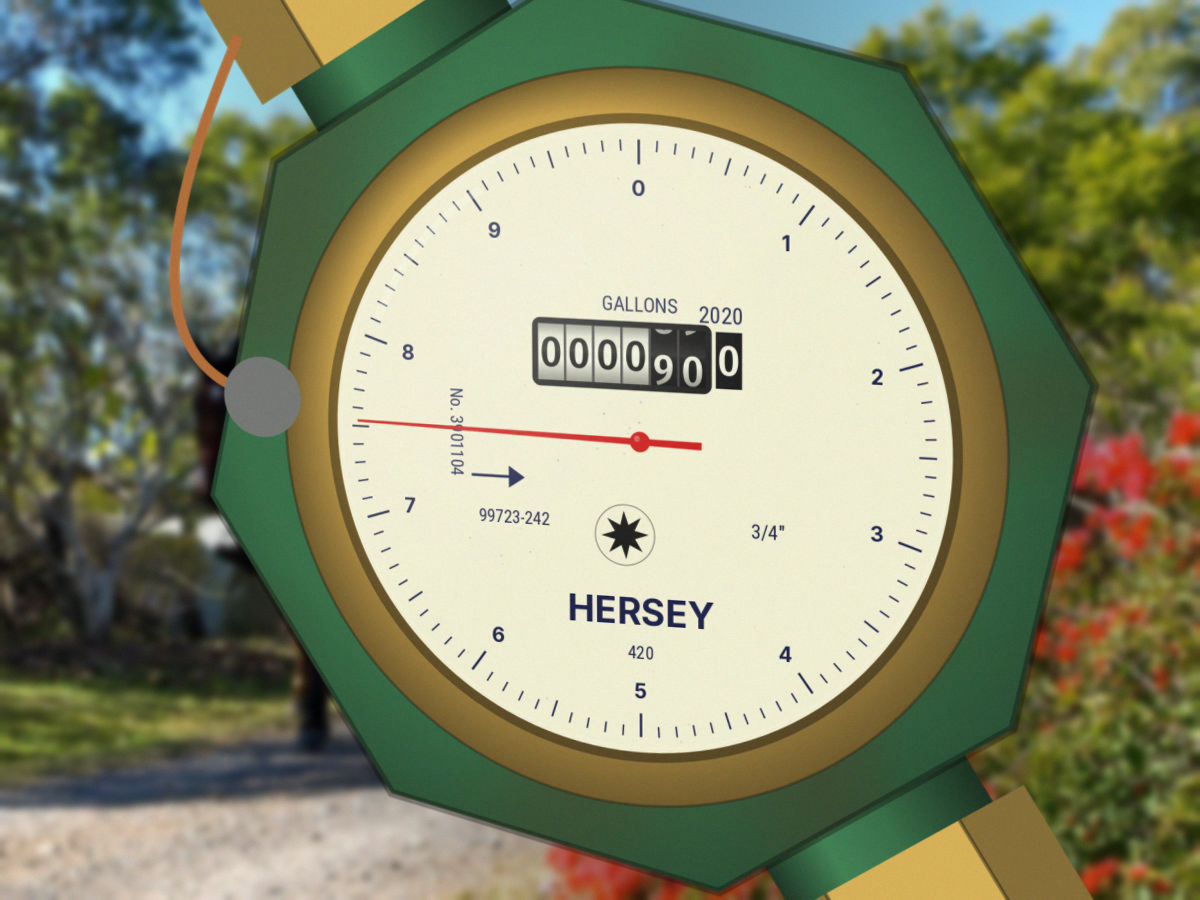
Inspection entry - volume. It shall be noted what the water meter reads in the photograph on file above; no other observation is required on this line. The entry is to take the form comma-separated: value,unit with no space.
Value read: 897.5,gal
